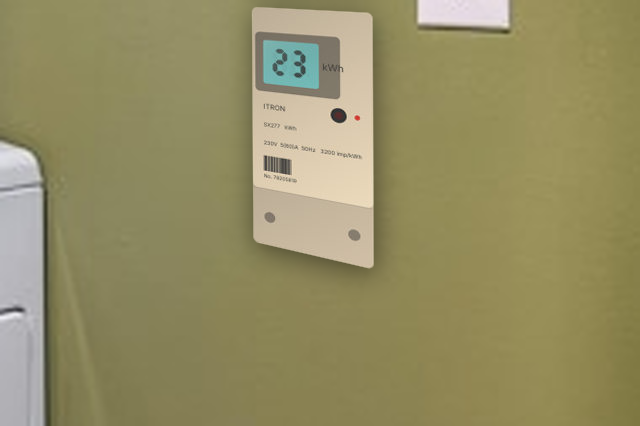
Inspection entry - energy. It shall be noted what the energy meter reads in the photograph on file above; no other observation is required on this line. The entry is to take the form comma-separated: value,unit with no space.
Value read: 23,kWh
